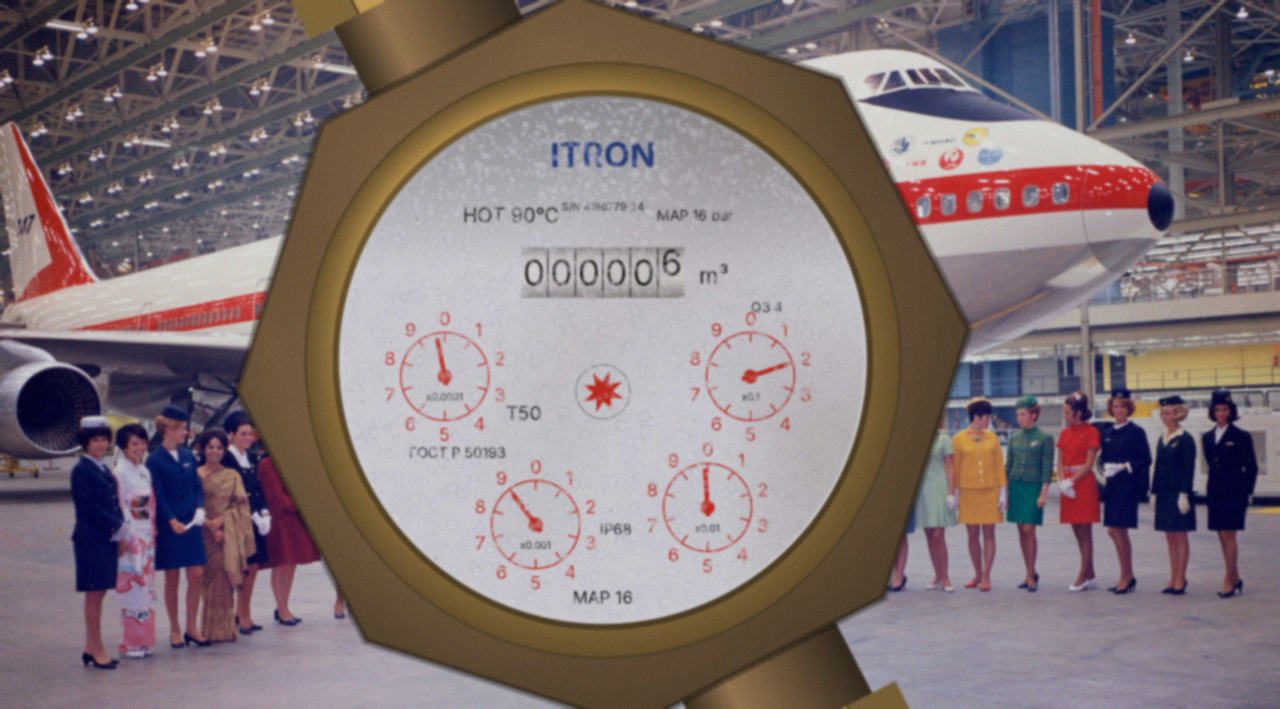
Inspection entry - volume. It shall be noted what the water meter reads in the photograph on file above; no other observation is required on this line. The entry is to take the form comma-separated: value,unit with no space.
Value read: 6.1989,m³
